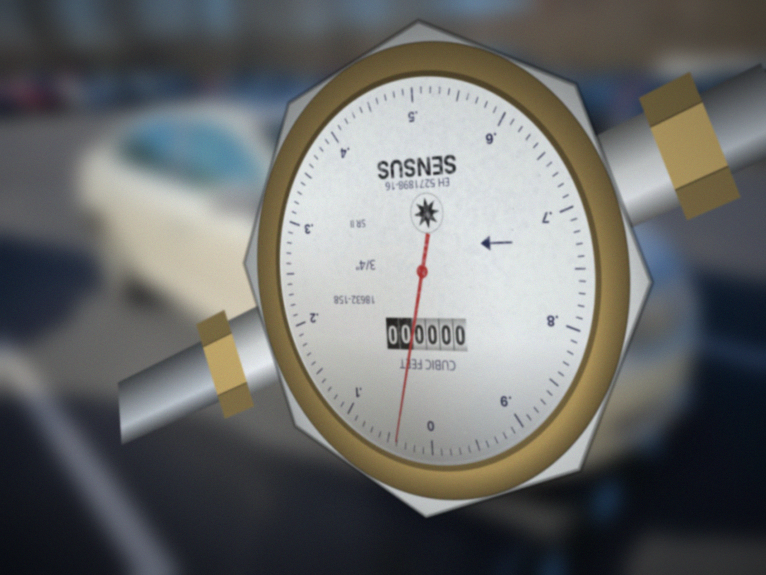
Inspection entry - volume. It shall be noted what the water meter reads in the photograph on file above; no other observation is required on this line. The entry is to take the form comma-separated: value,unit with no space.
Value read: 0.04,ft³
